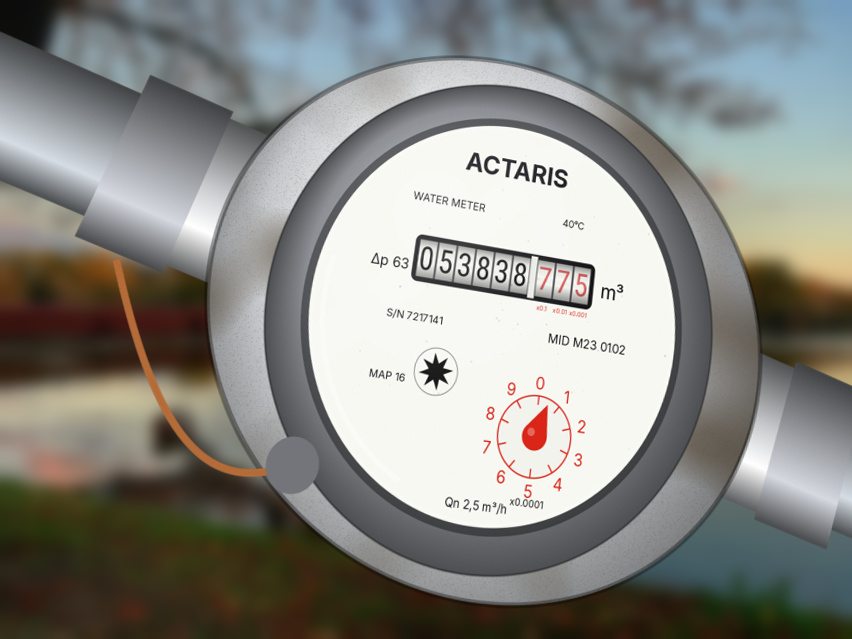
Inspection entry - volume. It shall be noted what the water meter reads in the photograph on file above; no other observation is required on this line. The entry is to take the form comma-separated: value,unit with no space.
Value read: 53838.7750,m³
